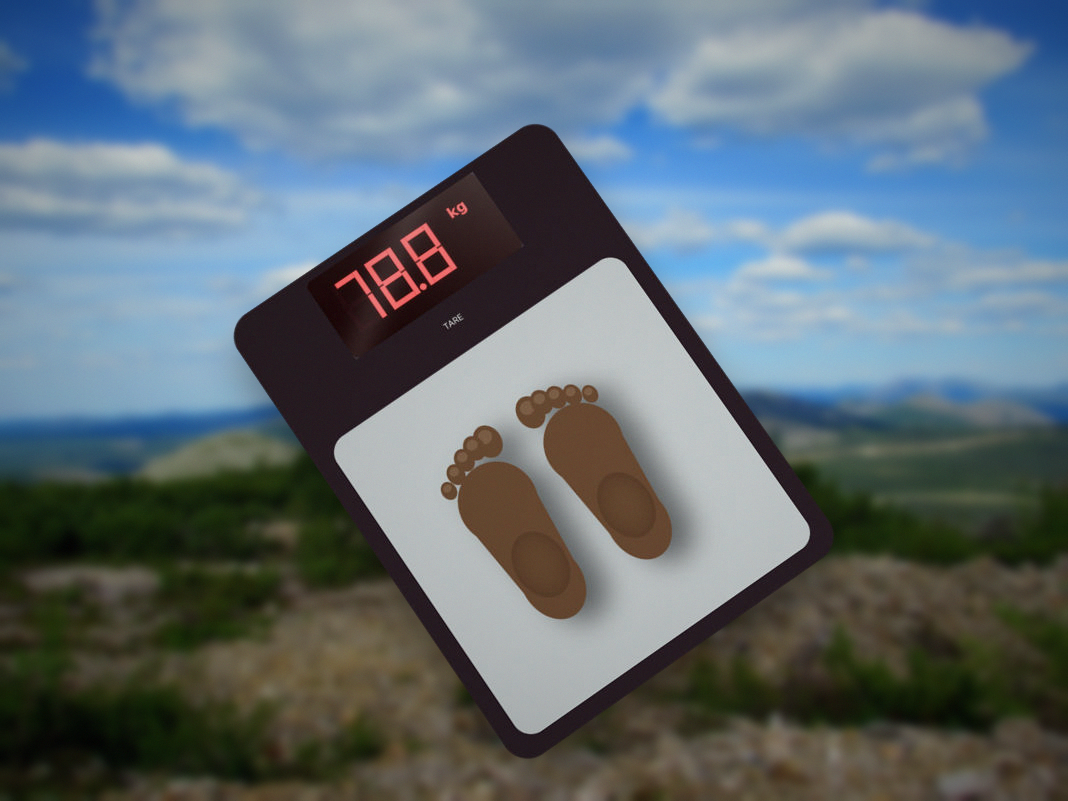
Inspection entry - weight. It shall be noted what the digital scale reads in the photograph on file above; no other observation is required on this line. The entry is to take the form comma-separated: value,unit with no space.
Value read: 78.8,kg
